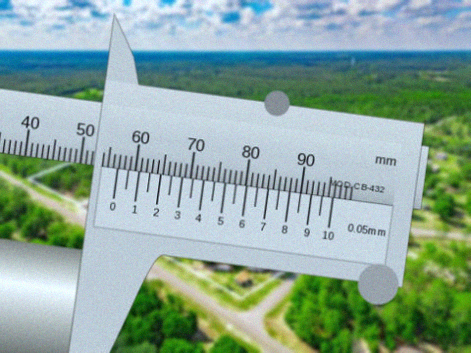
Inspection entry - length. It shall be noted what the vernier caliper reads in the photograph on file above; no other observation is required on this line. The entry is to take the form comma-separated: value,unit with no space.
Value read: 56.8,mm
